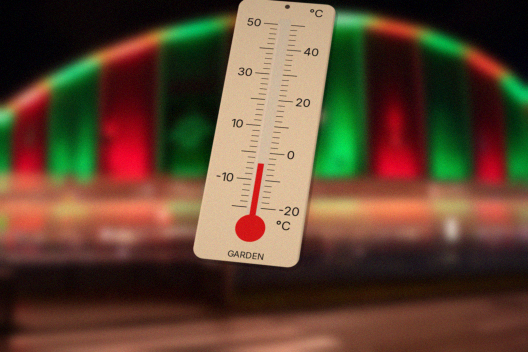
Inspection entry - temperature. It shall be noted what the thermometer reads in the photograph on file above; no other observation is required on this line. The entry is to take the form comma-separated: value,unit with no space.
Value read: -4,°C
